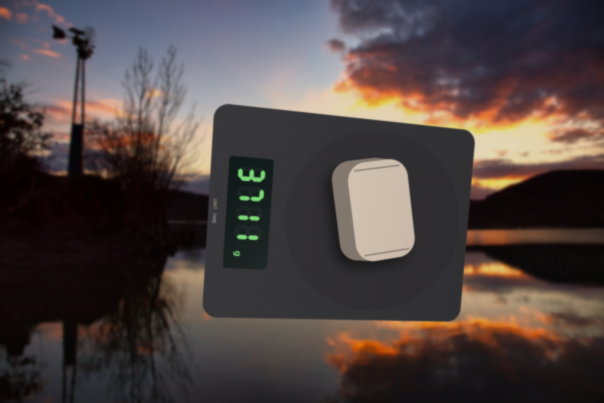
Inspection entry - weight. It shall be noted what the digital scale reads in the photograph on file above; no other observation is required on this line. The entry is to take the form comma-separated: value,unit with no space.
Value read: 3711,g
